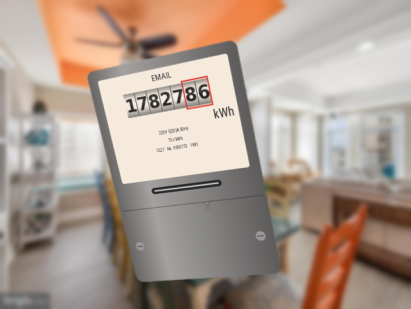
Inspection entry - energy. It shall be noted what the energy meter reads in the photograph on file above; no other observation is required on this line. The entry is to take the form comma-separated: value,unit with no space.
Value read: 17827.86,kWh
